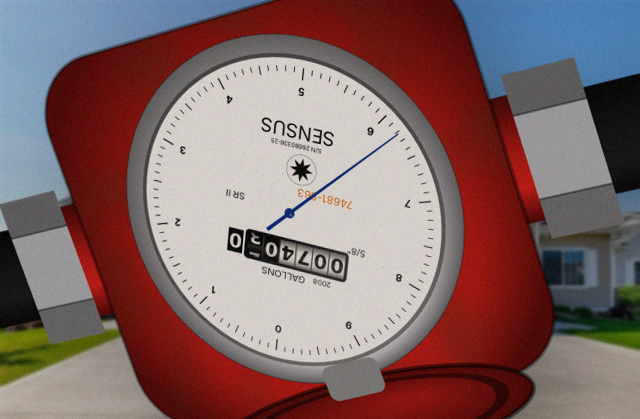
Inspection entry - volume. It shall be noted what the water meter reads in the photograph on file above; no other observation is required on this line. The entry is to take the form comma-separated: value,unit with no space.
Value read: 74026.2,gal
